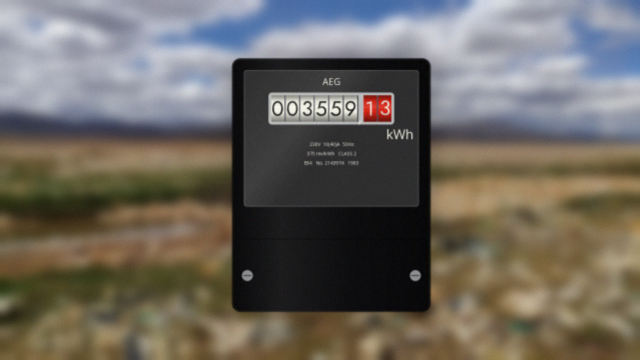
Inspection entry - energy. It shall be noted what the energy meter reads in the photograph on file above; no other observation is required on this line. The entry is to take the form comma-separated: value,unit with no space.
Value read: 3559.13,kWh
